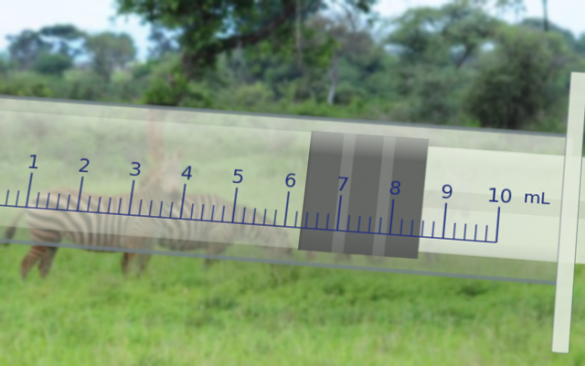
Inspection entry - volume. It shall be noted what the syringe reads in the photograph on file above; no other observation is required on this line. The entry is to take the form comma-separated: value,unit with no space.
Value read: 6.3,mL
